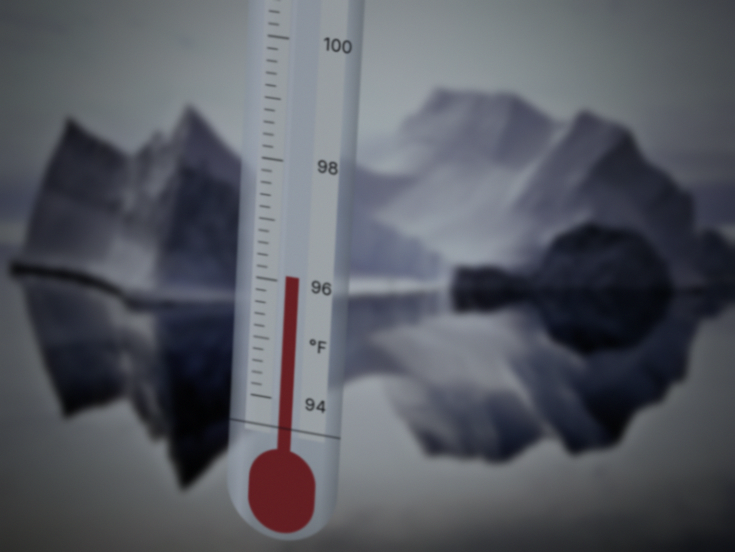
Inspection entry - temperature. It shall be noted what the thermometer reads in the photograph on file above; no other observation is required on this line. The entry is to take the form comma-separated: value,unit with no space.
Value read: 96.1,°F
